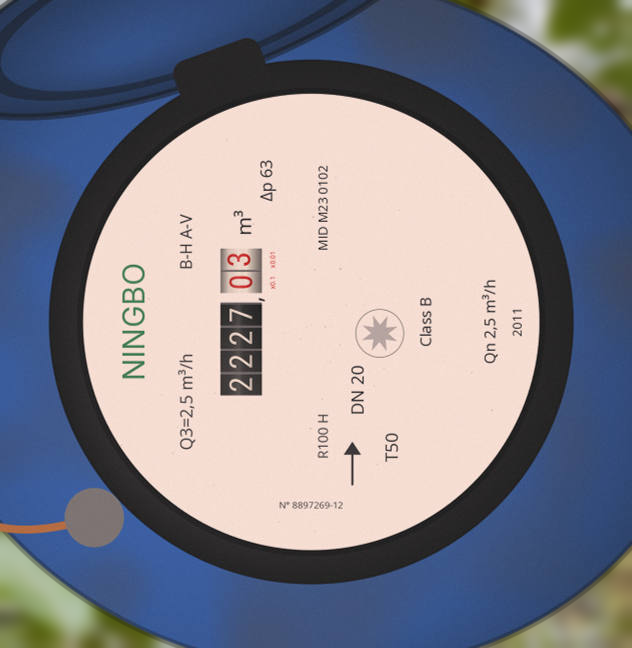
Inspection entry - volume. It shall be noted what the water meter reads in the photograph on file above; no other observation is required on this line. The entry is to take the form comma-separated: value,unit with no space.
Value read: 2227.03,m³
